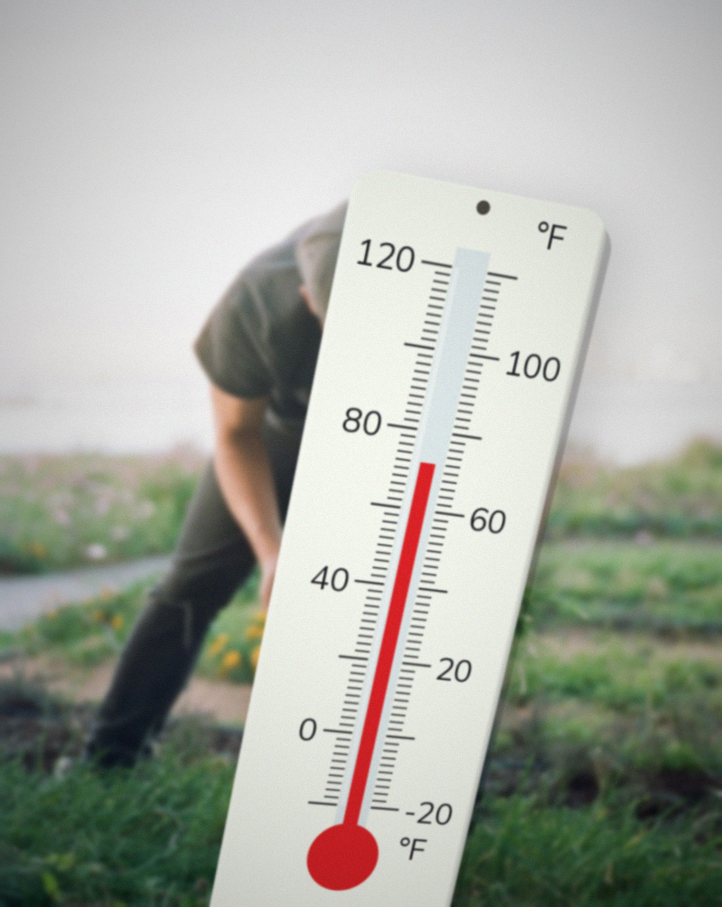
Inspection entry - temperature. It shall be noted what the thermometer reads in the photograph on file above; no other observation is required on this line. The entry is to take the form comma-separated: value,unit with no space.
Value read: 72,°F
